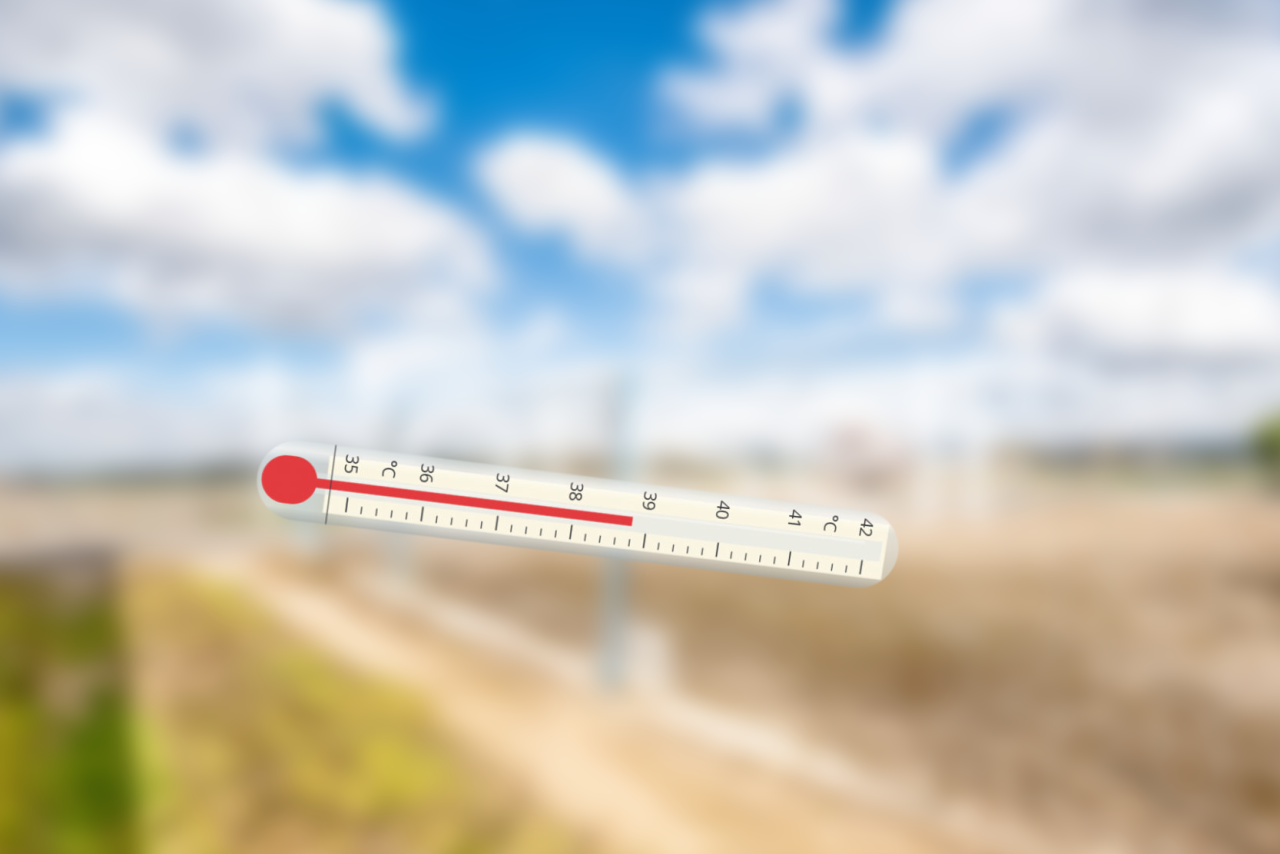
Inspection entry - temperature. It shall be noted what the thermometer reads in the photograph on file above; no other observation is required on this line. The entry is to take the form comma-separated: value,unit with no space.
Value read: 38.8,°C
